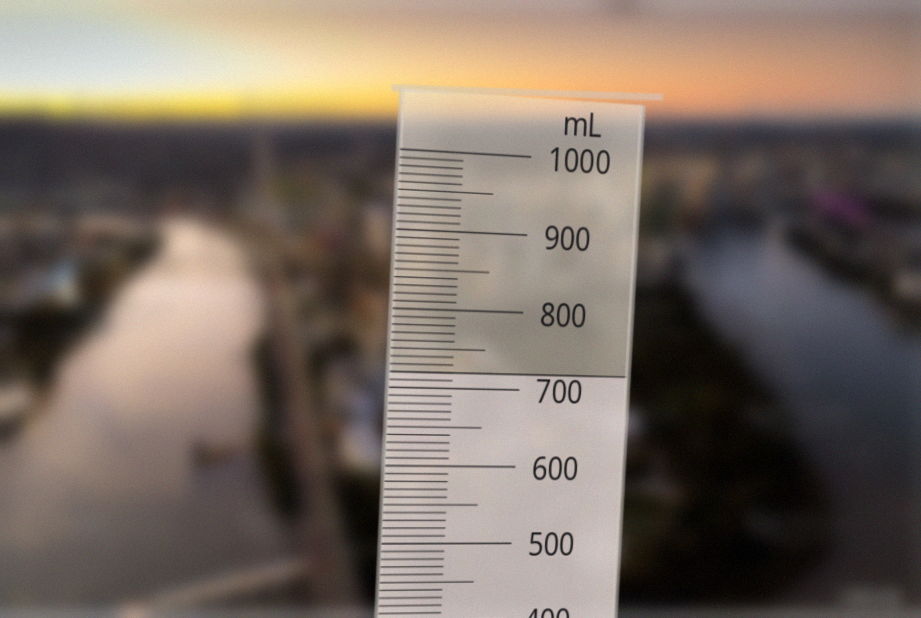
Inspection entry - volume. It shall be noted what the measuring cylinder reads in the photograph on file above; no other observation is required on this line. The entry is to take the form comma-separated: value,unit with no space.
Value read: 720,mL
